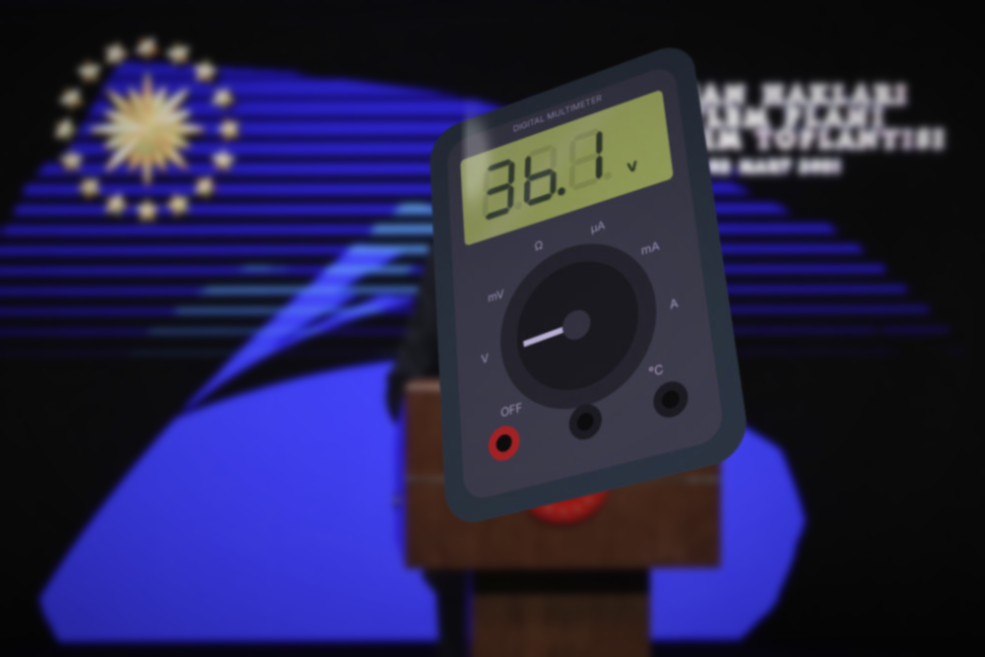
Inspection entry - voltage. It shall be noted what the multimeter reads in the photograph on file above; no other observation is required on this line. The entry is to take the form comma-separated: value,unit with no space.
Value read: 36.1,V
